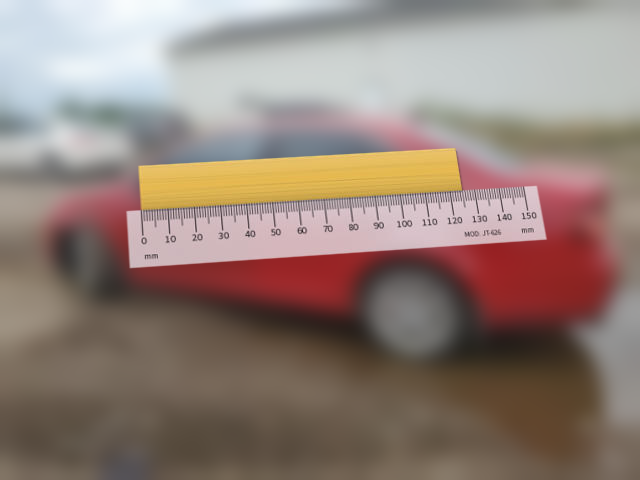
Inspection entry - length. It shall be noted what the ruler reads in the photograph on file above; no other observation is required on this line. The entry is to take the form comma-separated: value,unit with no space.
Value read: 125,mm
